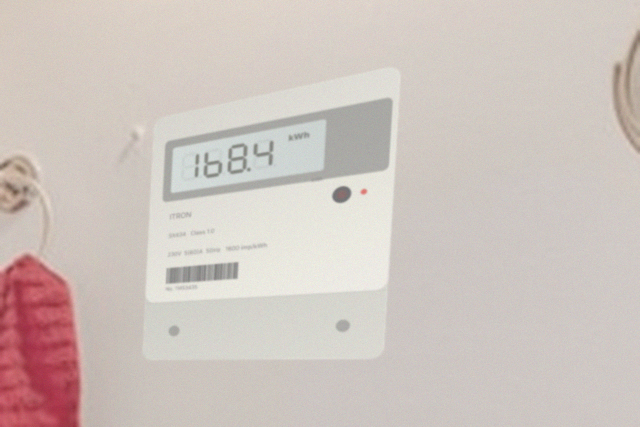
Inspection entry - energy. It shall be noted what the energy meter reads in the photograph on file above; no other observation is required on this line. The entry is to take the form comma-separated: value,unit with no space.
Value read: 168.4,kWh
